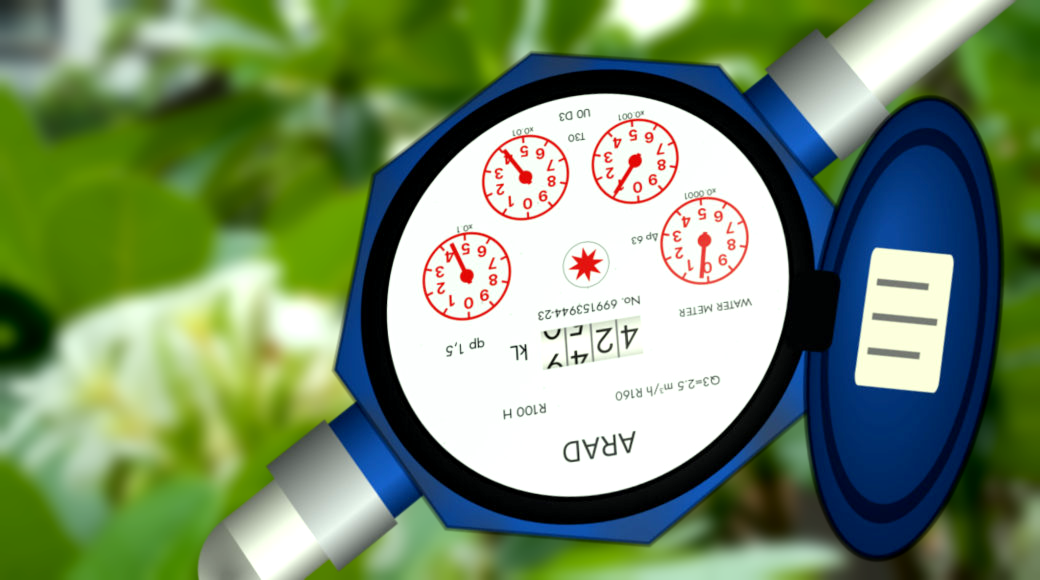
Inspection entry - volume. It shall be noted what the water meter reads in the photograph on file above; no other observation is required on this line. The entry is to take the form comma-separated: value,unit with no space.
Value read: 4249.4410,kL
